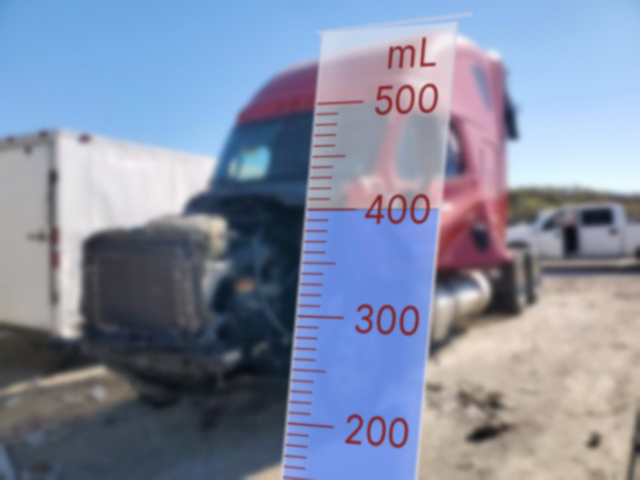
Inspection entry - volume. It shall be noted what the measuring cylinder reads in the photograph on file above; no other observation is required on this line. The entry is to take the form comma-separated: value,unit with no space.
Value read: 400,mL
